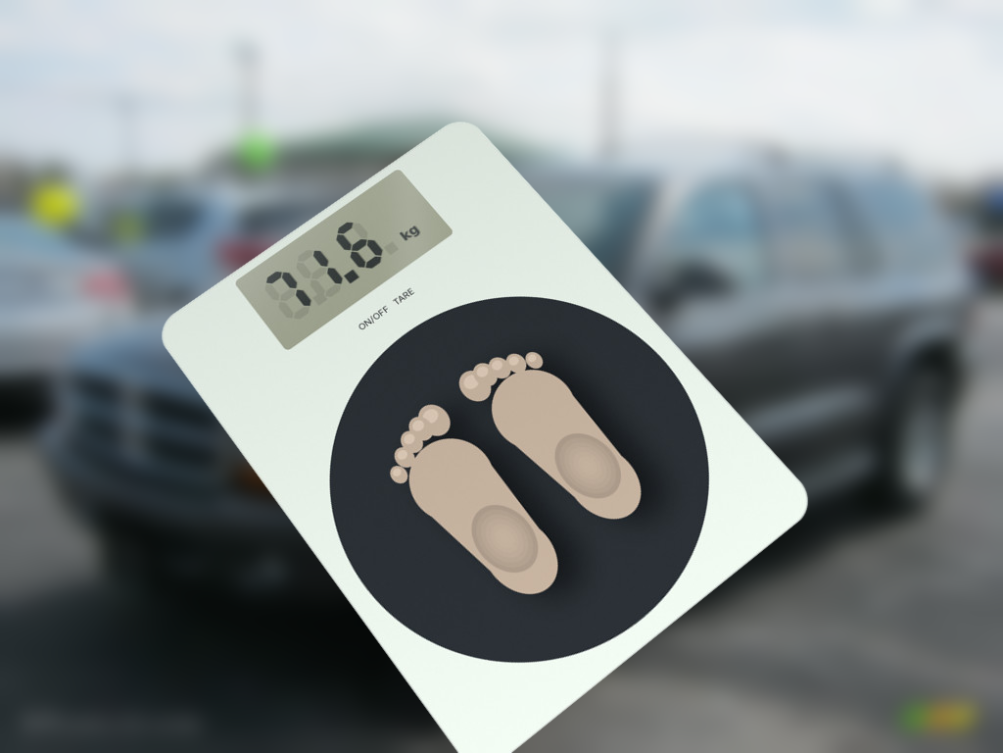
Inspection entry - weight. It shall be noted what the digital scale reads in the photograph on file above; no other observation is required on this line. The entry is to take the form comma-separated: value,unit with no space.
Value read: 71.6,kg
